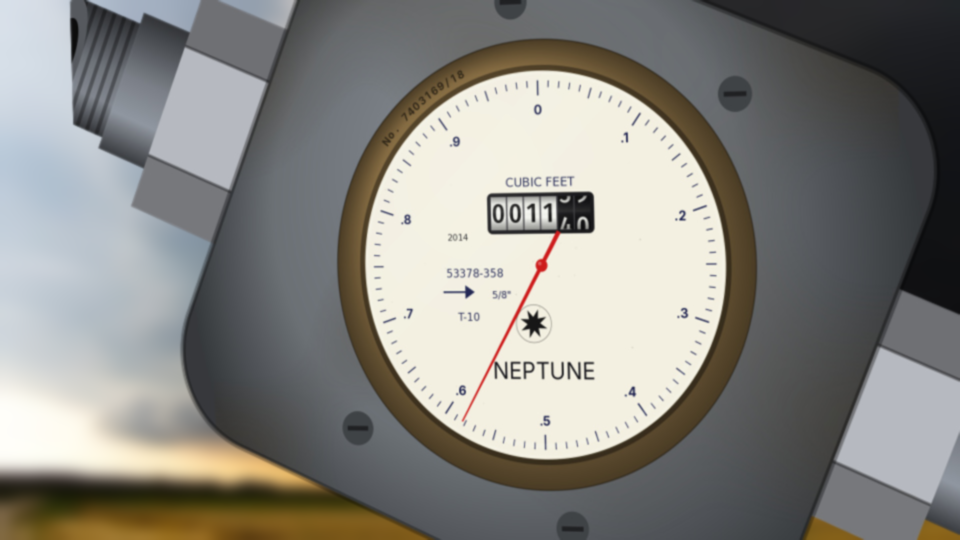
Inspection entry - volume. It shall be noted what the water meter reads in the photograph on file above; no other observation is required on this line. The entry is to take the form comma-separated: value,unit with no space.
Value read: 1139.58,ft³
